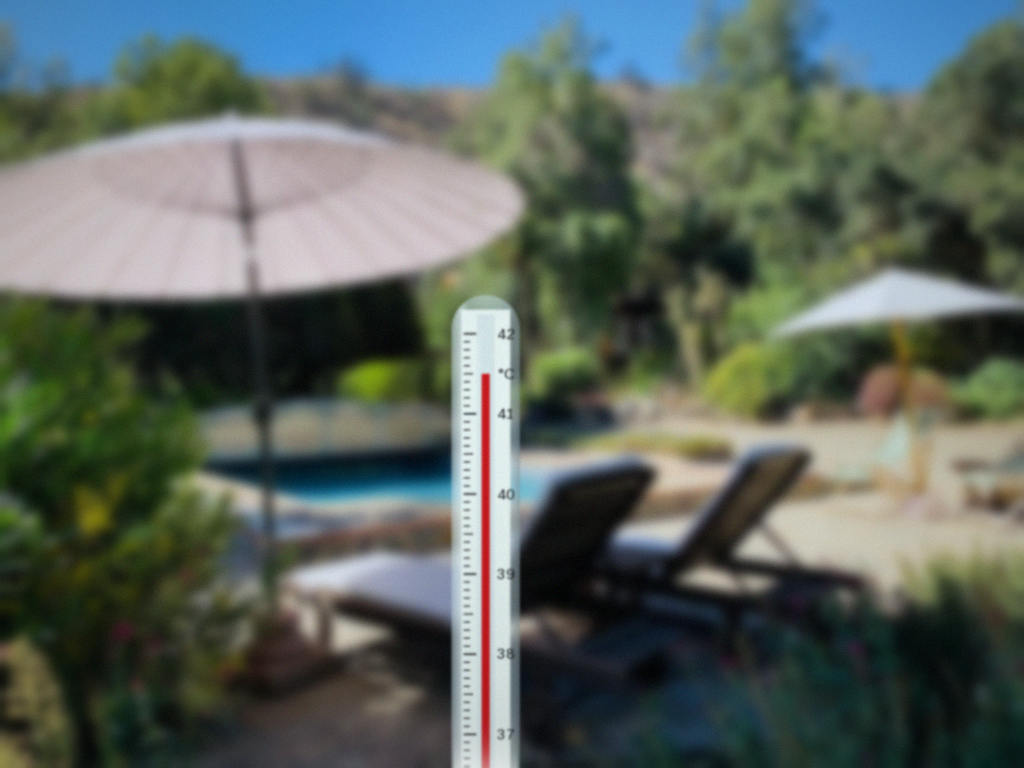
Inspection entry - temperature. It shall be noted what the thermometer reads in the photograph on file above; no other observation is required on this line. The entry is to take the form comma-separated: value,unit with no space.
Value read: 41.5,°C
